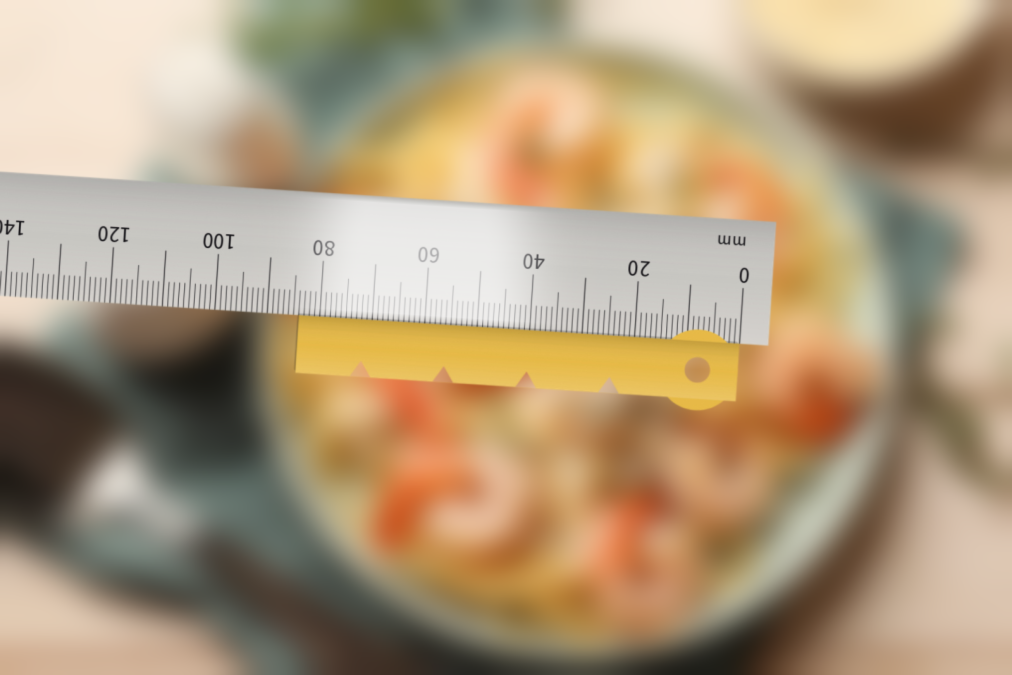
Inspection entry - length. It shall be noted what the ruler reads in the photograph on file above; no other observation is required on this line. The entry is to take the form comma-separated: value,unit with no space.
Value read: 84,mm
